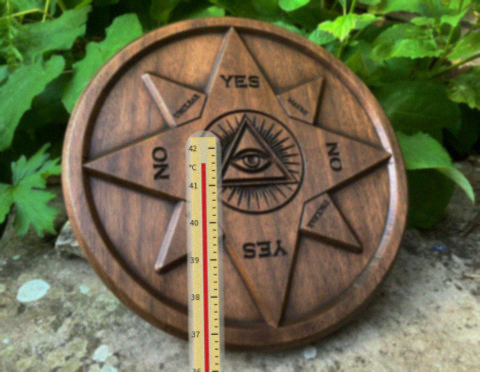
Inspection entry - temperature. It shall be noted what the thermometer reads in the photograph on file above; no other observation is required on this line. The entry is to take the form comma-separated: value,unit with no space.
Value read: 41.6,°C
